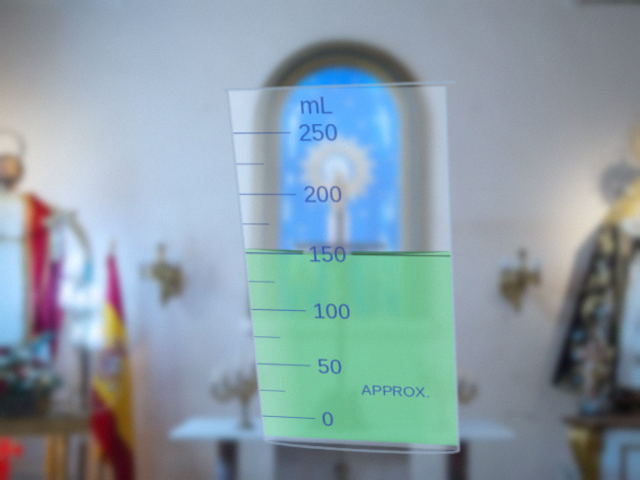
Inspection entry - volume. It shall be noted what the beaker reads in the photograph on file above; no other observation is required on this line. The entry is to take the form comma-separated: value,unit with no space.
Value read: 150,mL
